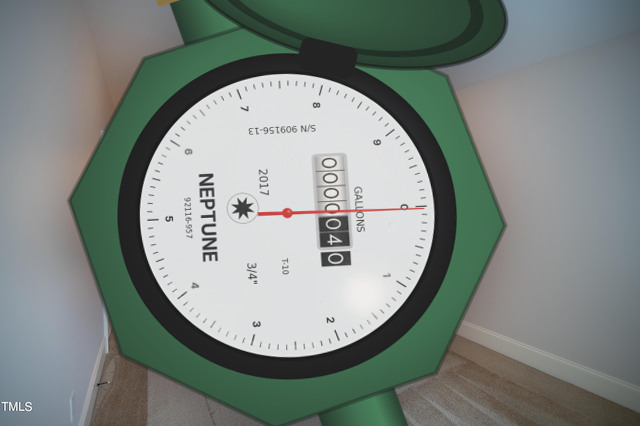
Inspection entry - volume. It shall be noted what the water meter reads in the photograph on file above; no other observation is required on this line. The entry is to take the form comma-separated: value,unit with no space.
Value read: 40.0,gal
